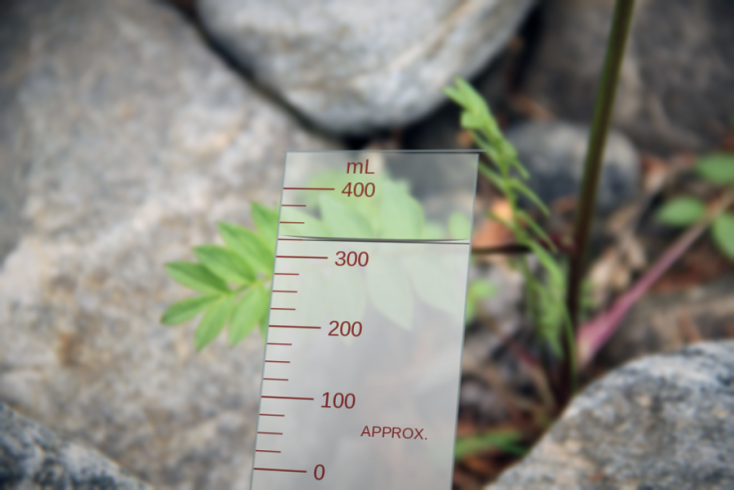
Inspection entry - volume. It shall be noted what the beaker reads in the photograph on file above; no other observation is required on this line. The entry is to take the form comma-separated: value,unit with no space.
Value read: 325,mL
